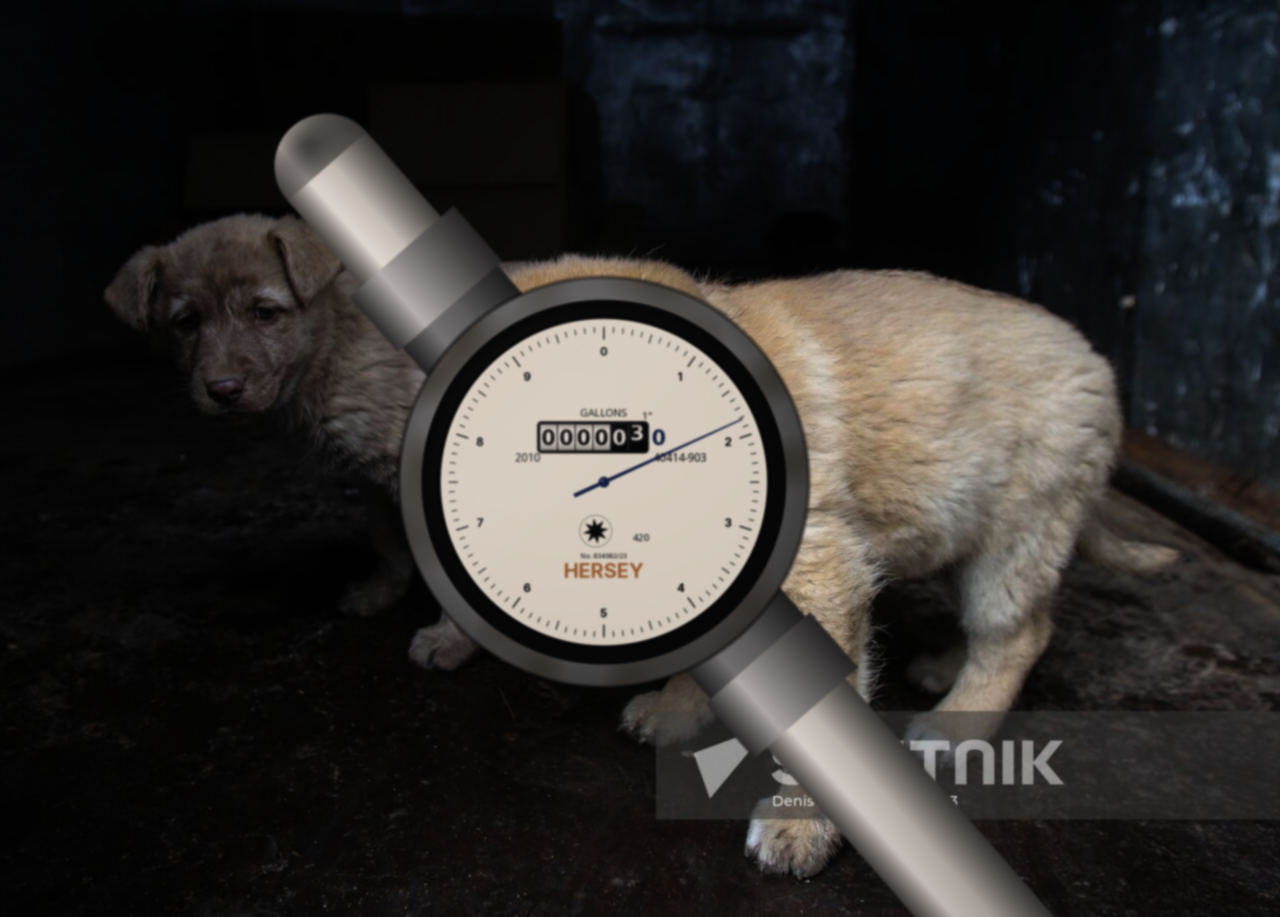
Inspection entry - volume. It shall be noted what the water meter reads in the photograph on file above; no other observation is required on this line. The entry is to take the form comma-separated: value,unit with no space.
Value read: 31.8,gal
